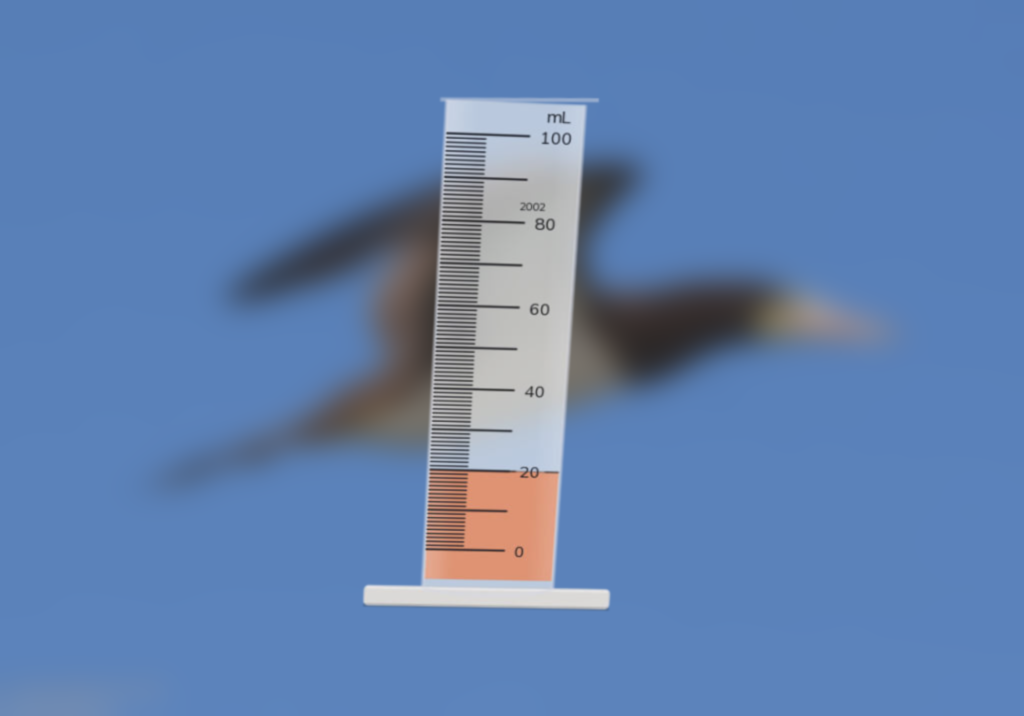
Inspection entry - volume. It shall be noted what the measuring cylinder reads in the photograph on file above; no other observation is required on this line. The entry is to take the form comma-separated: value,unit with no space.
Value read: 20,mL
